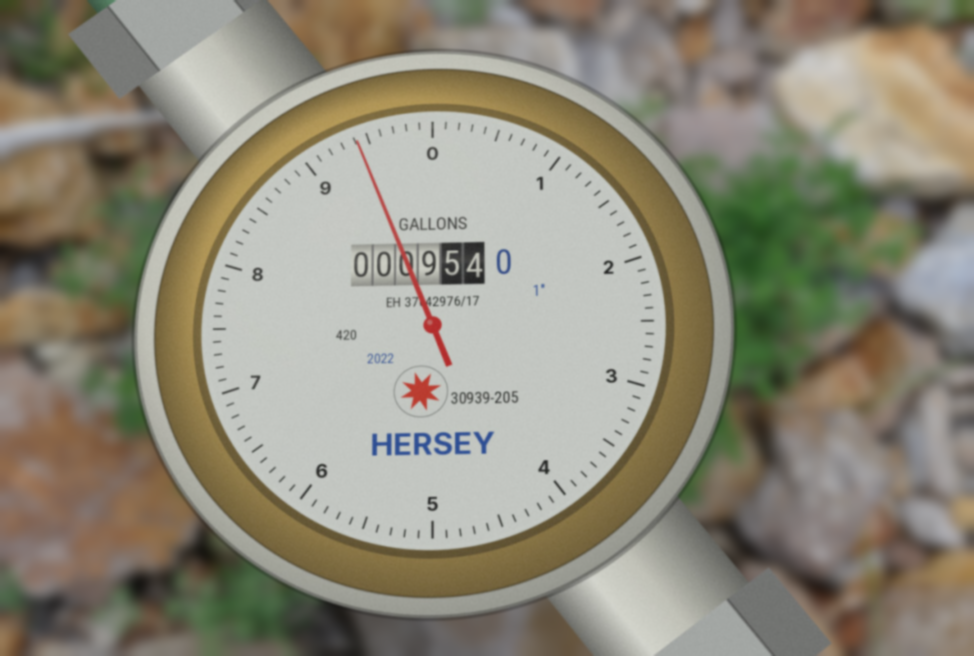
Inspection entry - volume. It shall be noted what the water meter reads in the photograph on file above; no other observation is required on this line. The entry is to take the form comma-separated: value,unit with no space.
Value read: 9539.4,gal
